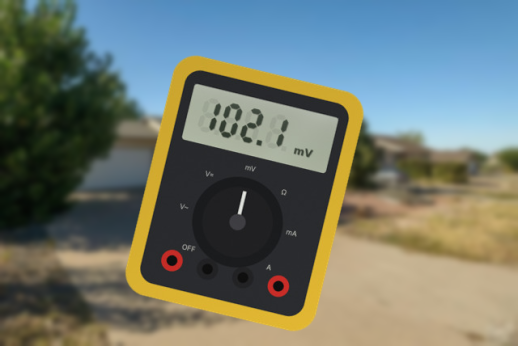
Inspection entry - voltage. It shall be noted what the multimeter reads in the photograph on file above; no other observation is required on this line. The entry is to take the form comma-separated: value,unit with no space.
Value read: 102.1,mV
